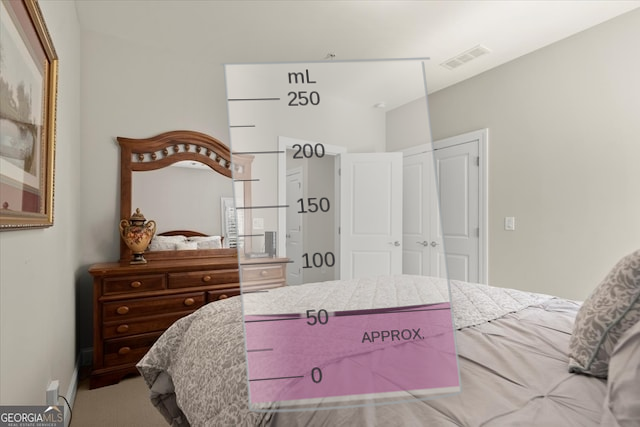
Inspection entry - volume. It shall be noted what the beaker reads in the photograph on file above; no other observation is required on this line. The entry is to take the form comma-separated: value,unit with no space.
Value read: 50,mL
